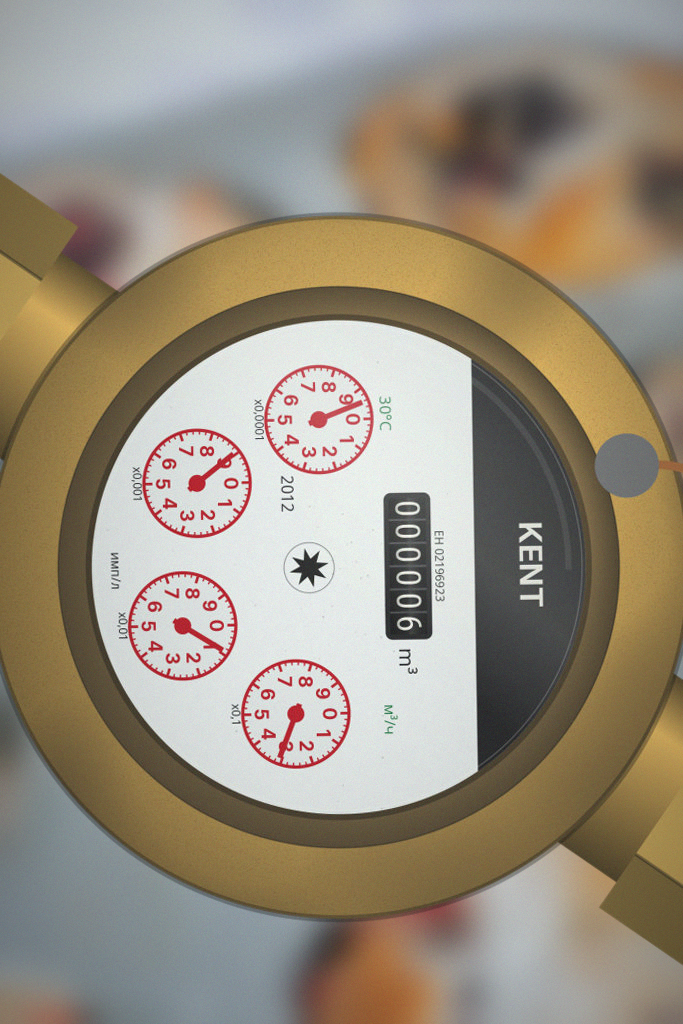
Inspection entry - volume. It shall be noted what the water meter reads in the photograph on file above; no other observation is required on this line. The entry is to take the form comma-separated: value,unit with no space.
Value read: 6.3089,m³
